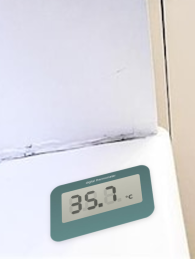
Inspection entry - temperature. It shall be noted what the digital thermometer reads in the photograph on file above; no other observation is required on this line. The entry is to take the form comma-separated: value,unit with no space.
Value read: 35.7,°C
